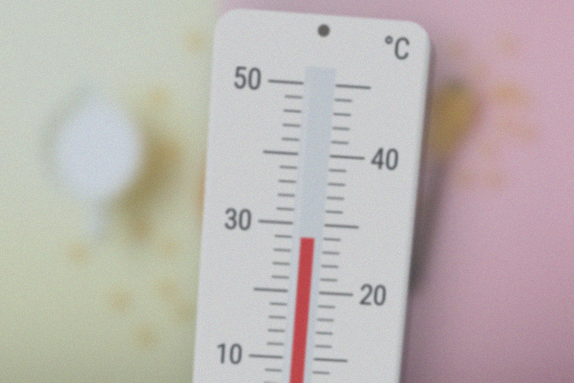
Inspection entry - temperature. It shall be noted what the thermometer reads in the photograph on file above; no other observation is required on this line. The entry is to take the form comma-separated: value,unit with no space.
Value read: 28,°C
